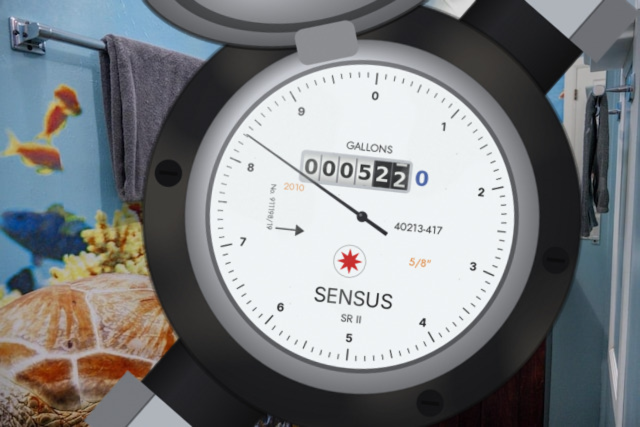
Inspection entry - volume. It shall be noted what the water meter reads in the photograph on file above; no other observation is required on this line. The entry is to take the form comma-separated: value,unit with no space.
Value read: 5218.3,gal
